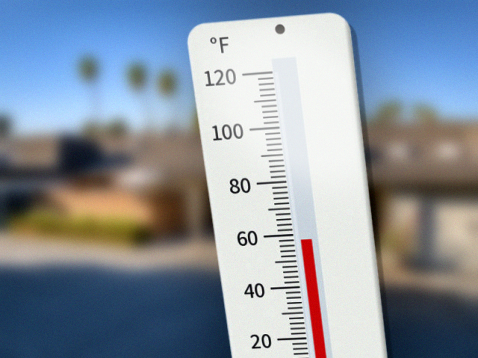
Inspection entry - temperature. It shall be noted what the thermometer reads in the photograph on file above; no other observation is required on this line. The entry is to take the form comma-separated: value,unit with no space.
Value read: 58,°F
